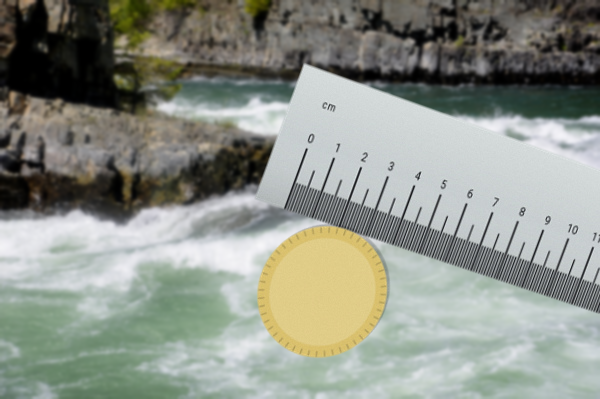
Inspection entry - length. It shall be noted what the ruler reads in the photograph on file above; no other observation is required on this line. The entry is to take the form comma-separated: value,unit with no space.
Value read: 4.5,cm
